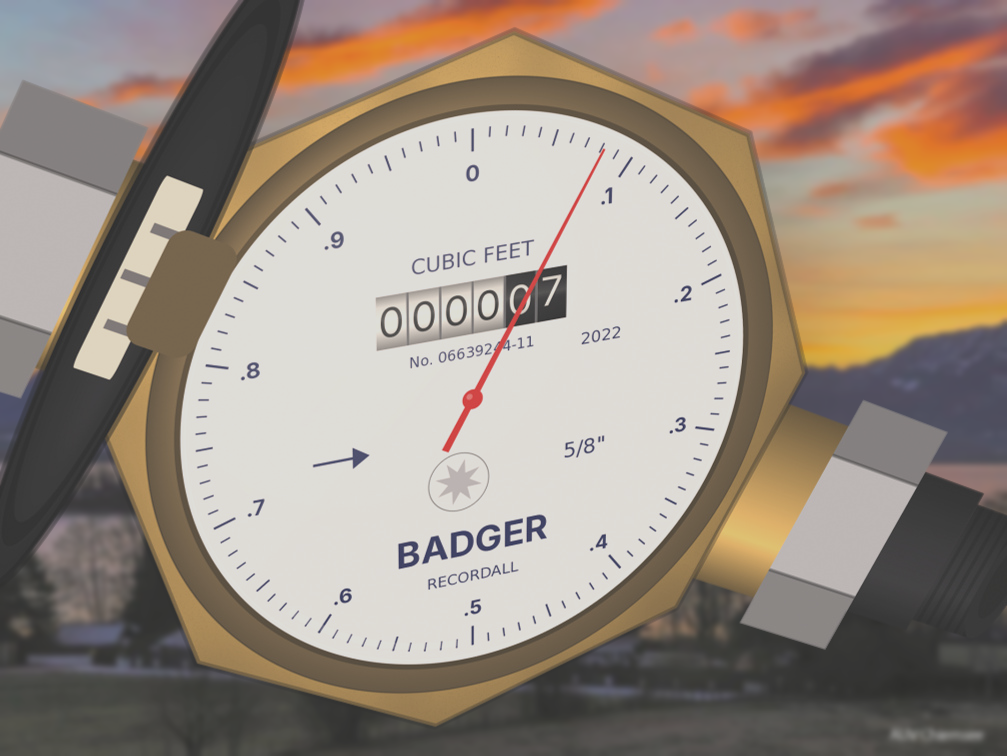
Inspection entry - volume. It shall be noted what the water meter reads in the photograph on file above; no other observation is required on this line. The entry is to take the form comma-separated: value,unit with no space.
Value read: 7.08,ft³
